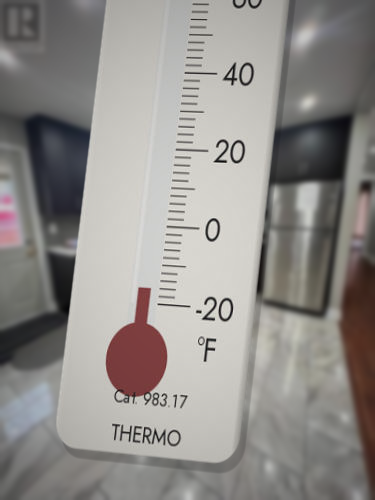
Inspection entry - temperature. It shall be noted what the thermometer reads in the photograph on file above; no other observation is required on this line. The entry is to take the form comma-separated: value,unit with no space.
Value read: -16,°F
